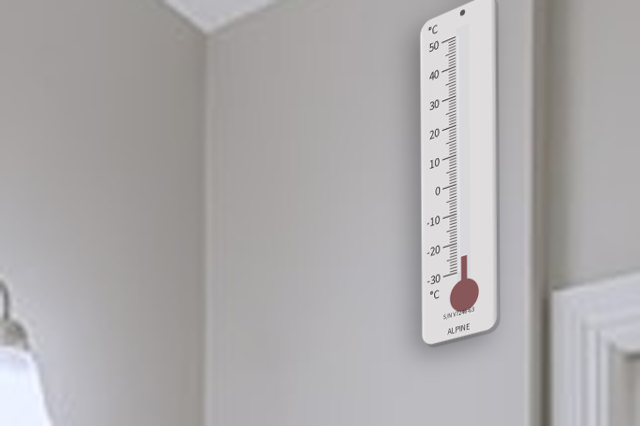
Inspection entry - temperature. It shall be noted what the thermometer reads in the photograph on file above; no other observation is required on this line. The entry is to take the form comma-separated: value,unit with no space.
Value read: -25,°C
